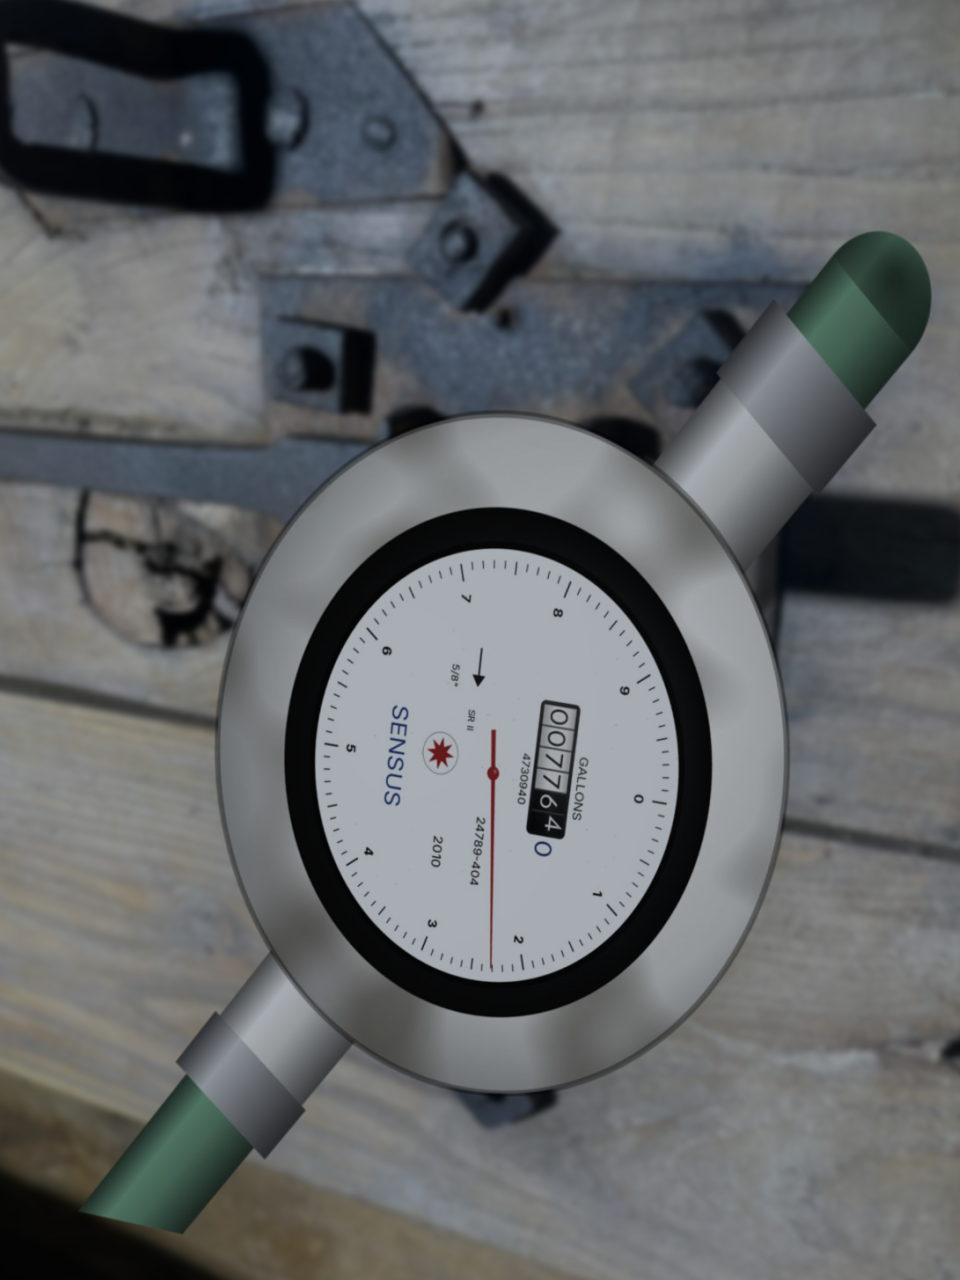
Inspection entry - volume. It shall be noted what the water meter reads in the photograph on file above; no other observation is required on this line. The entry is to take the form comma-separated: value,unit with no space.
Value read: 77642.3,gal
